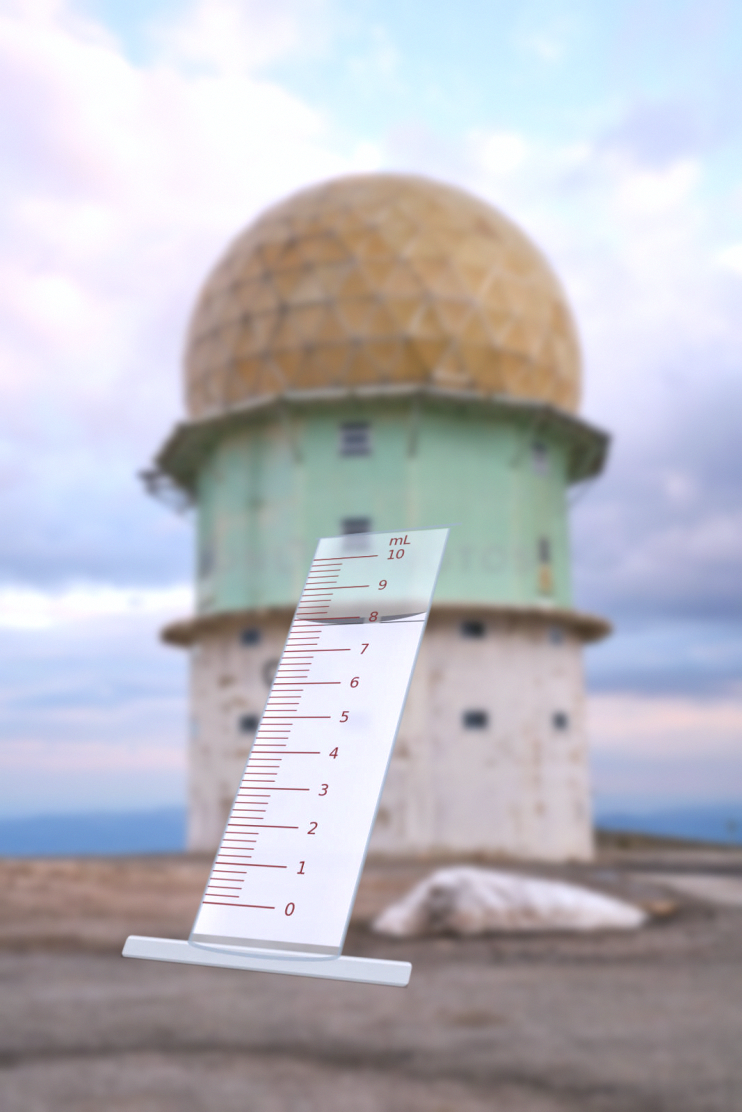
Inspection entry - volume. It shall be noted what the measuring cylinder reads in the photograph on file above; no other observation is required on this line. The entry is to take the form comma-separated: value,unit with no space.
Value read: 7.8,mL
